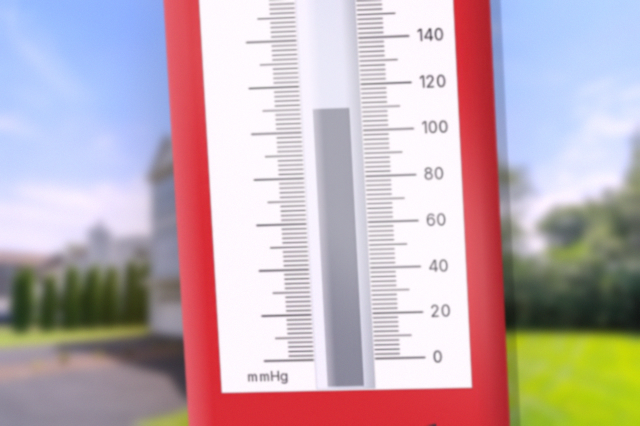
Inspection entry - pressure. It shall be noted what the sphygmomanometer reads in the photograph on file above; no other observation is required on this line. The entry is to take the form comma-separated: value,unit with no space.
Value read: 110,mmHg
